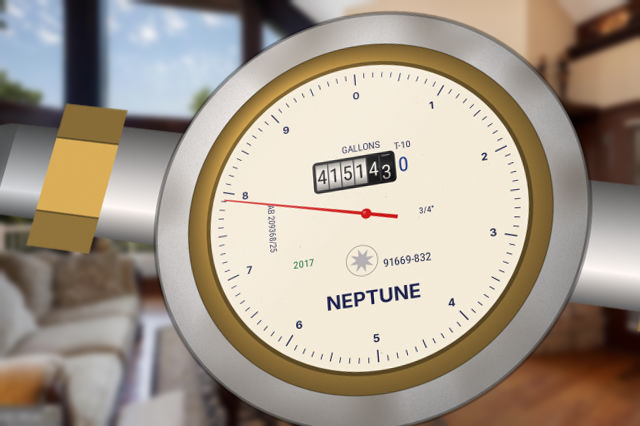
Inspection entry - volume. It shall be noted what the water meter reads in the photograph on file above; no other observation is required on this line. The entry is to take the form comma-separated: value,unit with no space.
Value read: 4151427.9,gal
